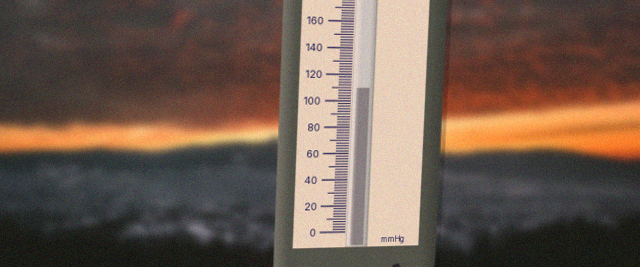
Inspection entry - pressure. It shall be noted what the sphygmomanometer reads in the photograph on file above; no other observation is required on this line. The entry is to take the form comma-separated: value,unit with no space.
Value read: 110,mmHg
